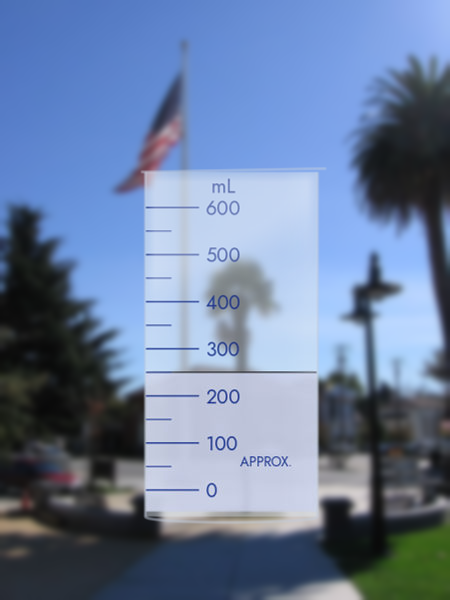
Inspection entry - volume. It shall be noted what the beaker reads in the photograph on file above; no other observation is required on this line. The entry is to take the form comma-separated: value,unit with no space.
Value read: 250,mL
